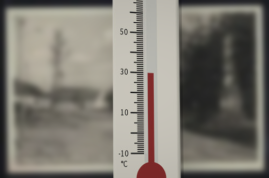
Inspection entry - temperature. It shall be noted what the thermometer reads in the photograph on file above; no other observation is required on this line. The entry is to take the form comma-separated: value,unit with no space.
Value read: 30,°C
